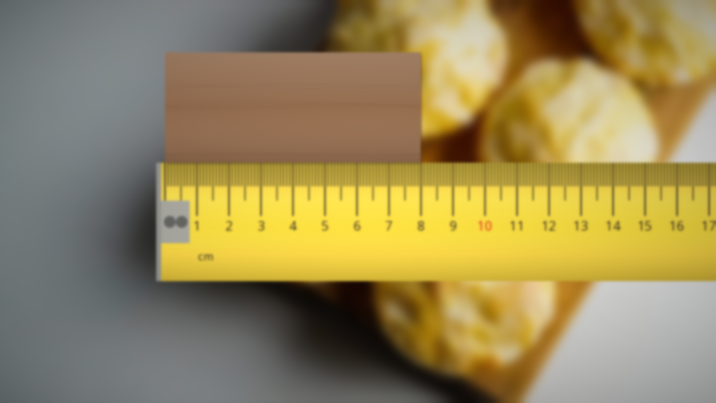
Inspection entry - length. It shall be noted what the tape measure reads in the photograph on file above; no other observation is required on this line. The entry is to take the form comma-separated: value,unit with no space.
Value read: 8,cm
